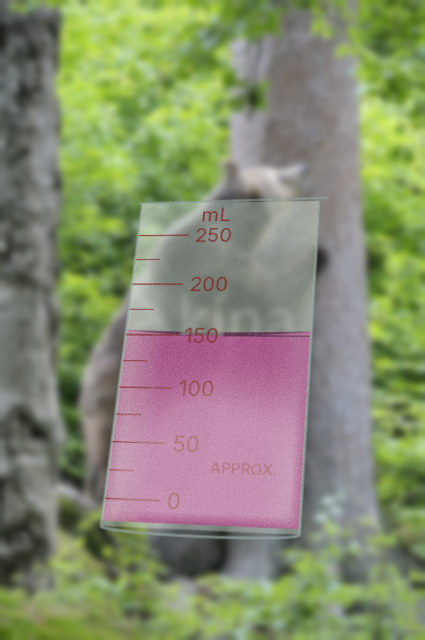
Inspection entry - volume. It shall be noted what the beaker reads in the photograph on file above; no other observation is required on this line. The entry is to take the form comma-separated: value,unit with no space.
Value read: 150,mL
